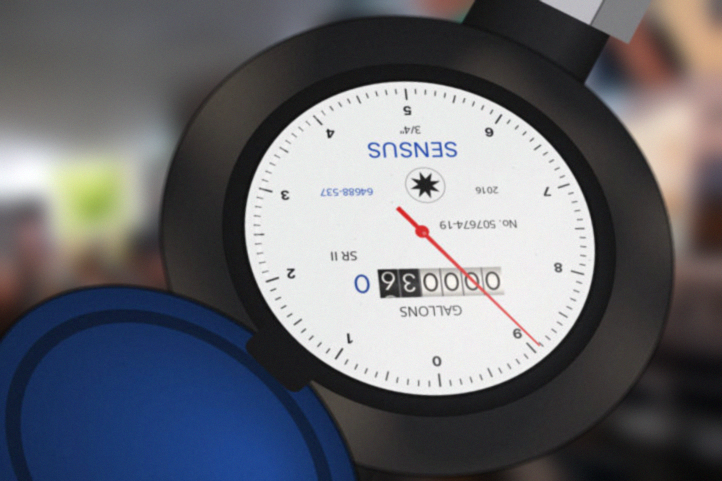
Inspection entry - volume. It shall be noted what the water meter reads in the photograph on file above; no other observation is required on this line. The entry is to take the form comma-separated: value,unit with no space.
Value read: 358.9,gal
